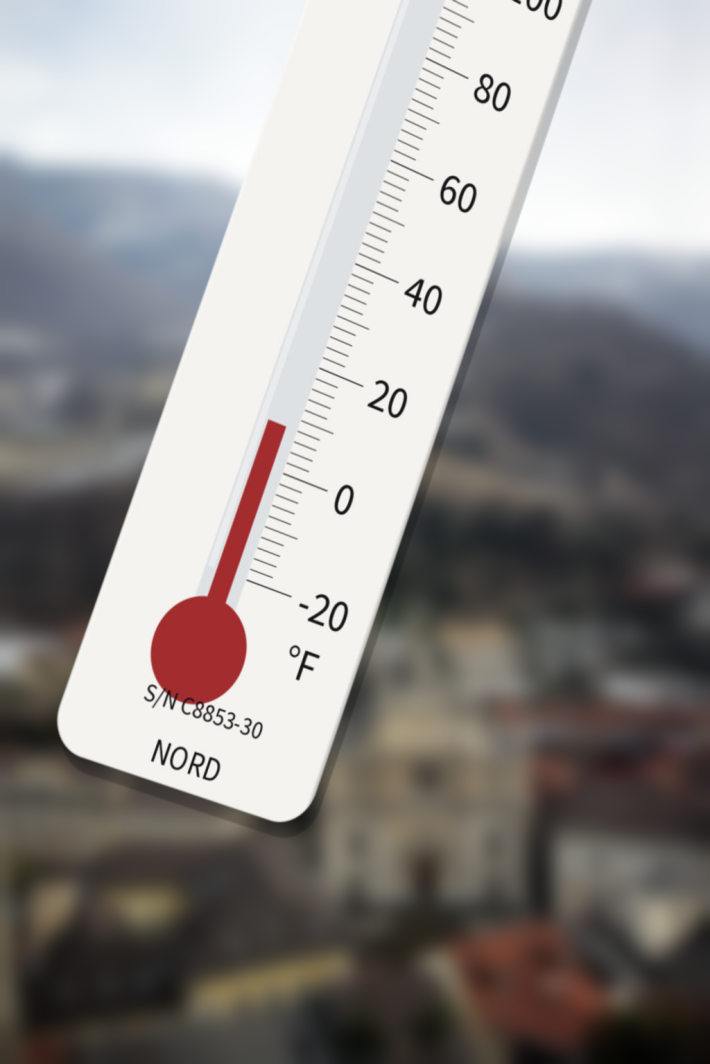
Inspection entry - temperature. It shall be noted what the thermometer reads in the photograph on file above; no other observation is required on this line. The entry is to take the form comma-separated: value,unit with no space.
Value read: 8,°F
